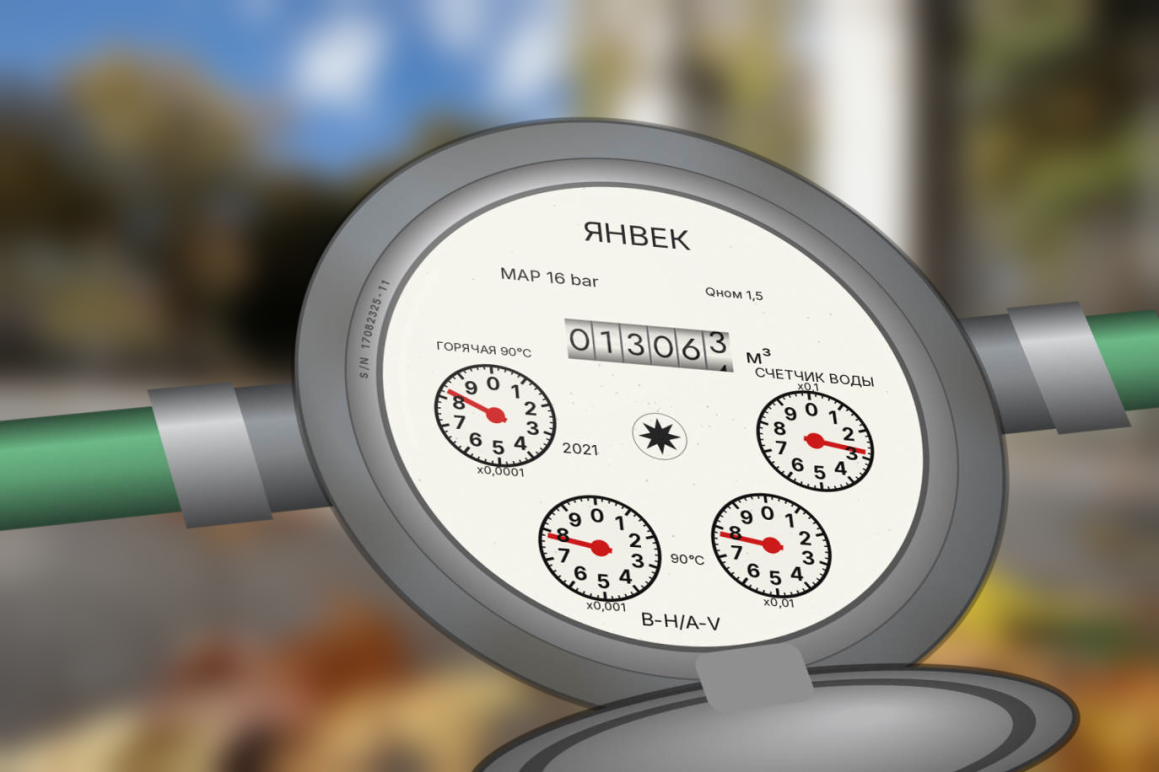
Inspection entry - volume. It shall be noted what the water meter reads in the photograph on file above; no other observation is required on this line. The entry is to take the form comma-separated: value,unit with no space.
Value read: 13063.2778,m³
